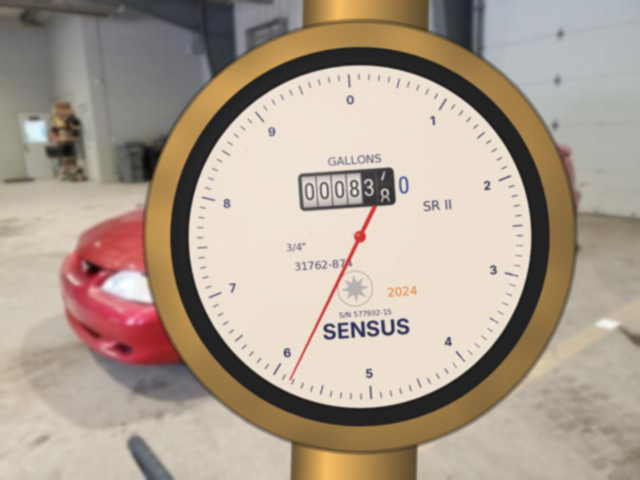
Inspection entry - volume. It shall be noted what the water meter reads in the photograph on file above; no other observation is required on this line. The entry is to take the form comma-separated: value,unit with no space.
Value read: 8375.8,gal
